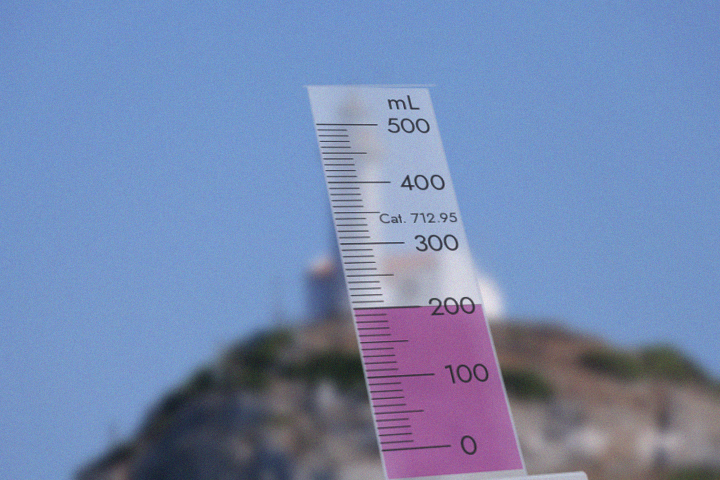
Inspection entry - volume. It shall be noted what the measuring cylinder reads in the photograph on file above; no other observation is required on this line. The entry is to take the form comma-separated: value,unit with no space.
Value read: 200,mL
